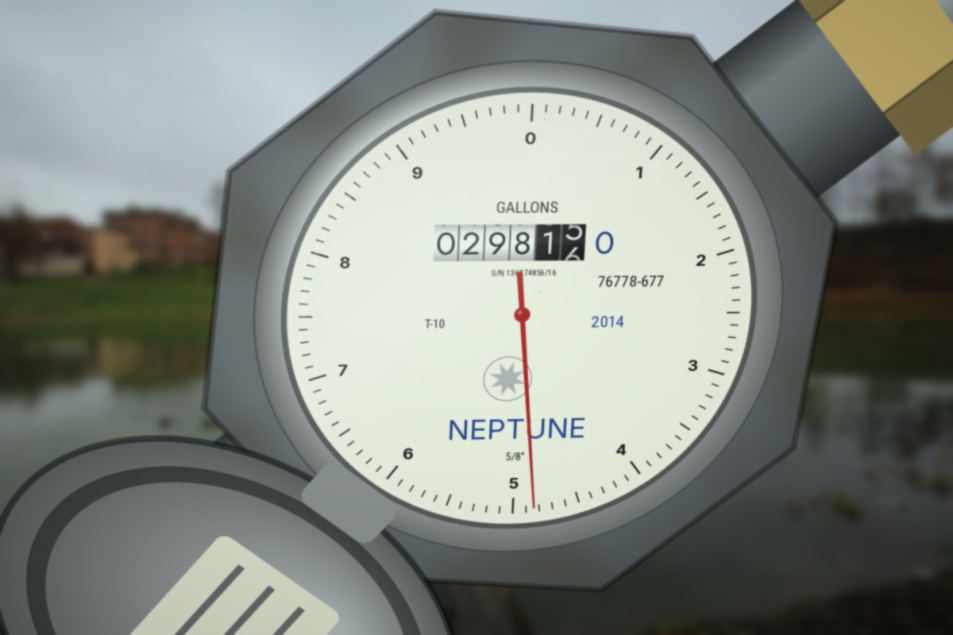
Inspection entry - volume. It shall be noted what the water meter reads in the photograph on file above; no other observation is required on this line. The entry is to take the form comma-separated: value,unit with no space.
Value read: 298154.8,gal
